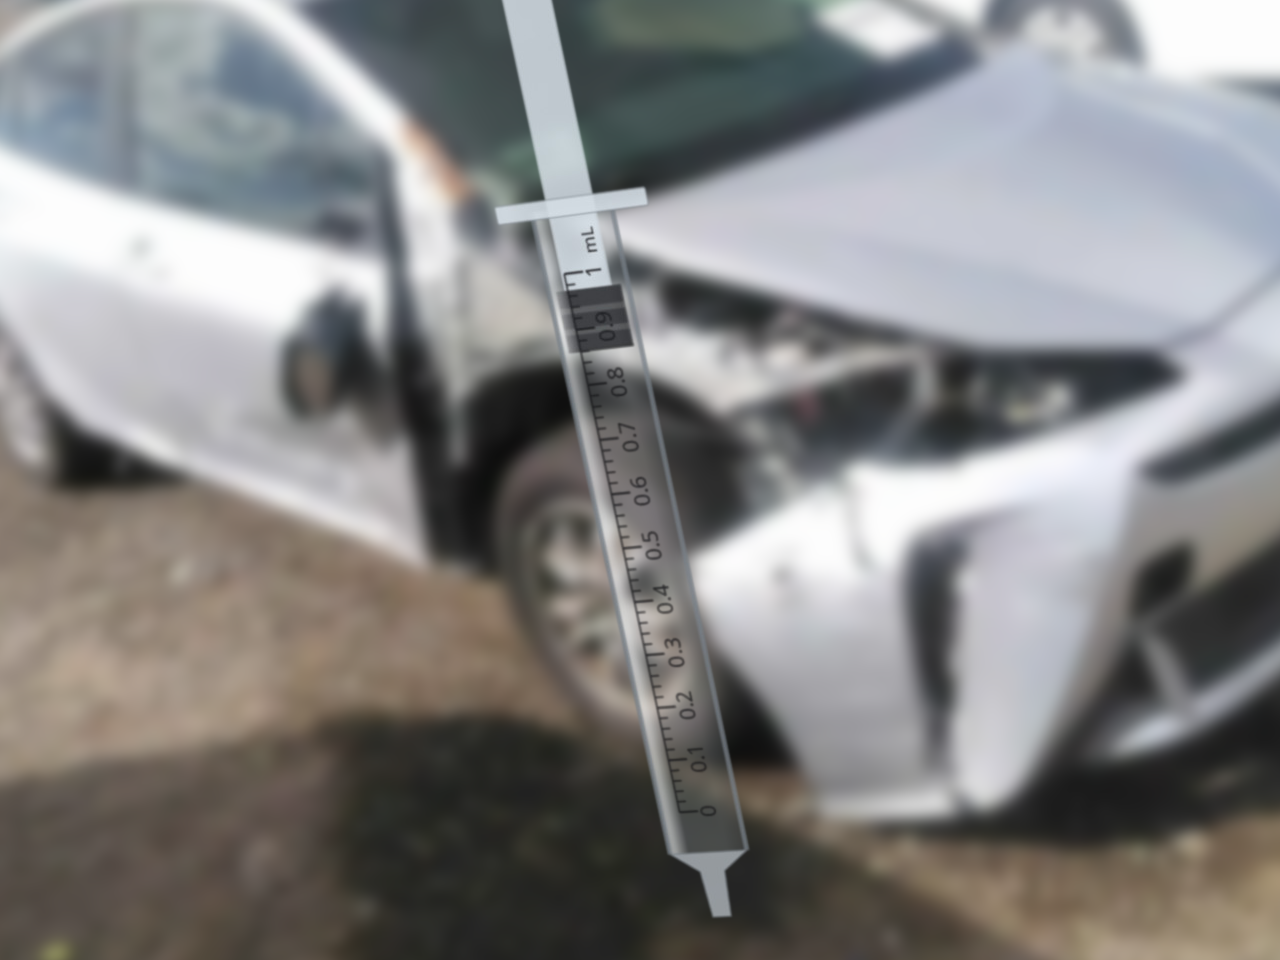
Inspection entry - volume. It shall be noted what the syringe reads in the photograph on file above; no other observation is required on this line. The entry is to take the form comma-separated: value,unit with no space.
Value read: 0.86,mL
